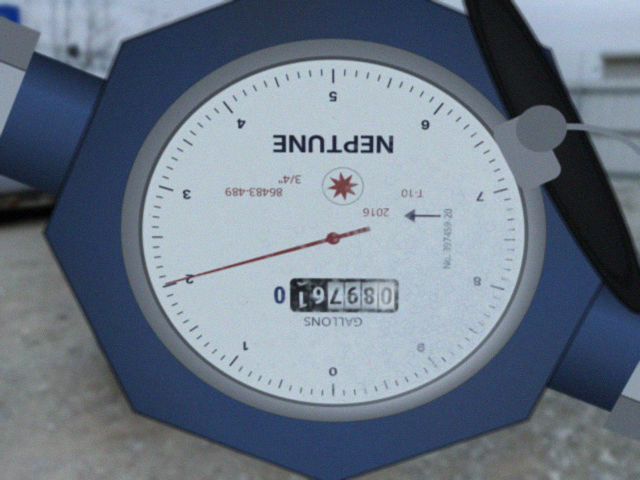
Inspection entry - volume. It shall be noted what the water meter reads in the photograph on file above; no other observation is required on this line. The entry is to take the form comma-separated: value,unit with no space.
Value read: 897612.0,gal
